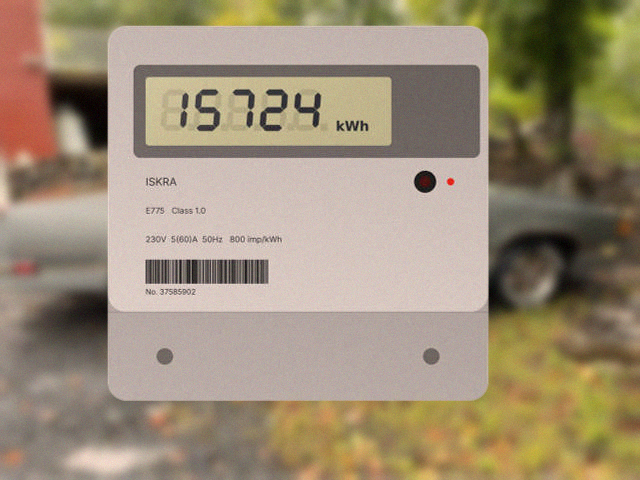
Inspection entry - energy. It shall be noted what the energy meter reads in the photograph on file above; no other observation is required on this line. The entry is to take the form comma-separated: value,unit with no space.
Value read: 15724,kWh
